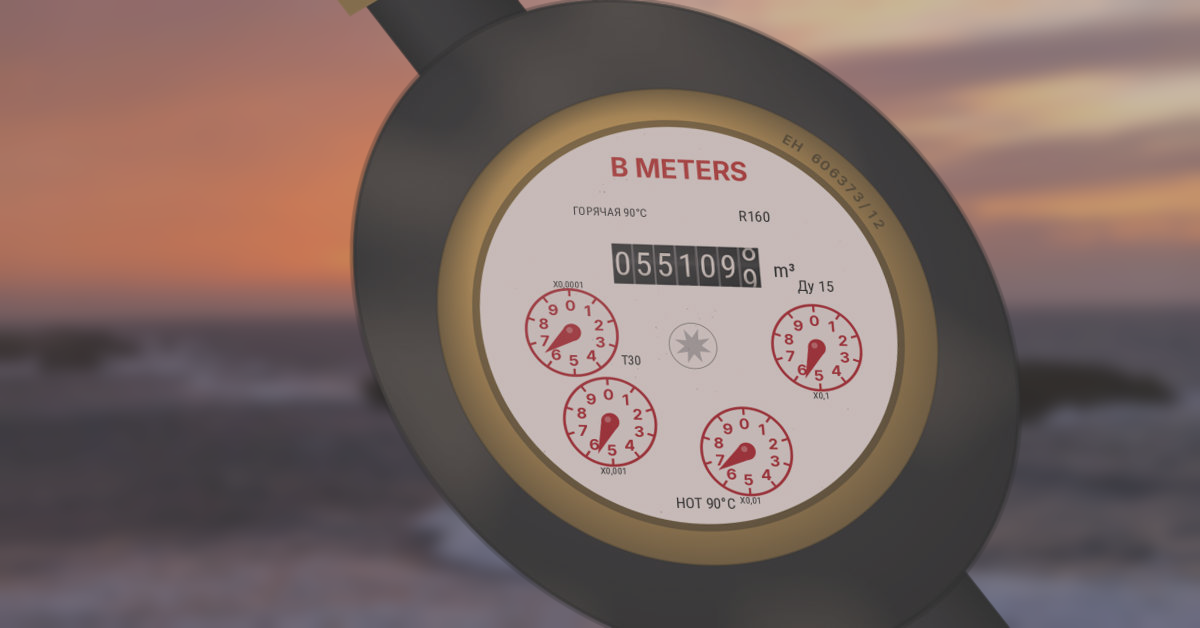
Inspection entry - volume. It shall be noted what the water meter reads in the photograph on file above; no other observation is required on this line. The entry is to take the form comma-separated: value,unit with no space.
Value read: 551098.5656,m³
